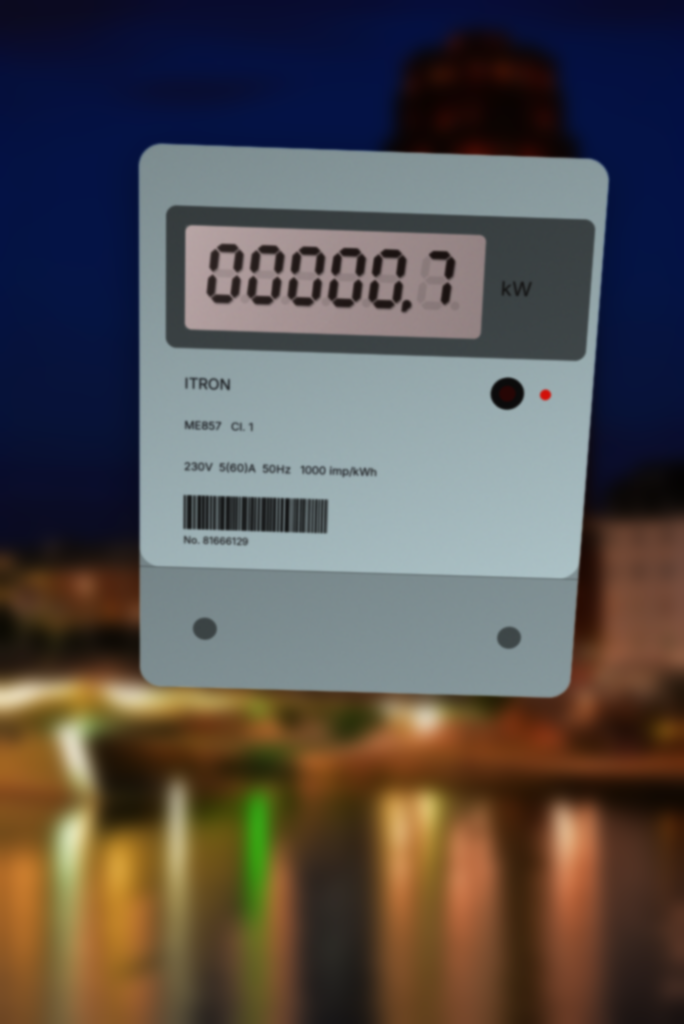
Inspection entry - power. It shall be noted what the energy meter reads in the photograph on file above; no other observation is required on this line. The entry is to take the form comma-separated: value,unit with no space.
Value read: 0.7,kW
